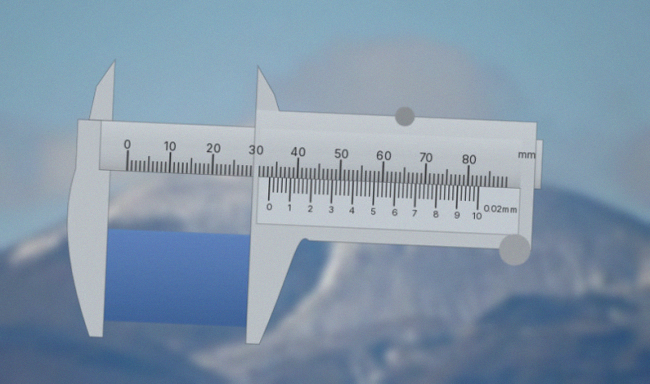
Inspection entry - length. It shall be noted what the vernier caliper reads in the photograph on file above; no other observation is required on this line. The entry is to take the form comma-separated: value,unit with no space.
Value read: 33.5,mm
